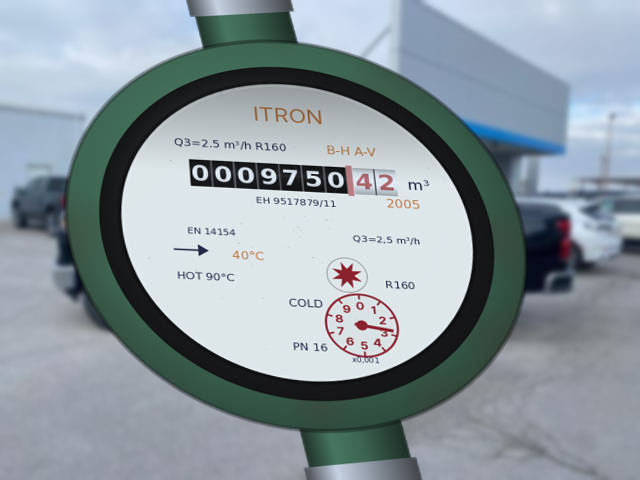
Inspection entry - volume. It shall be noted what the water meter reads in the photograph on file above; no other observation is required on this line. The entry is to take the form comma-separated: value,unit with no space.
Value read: 9750.422,m³
